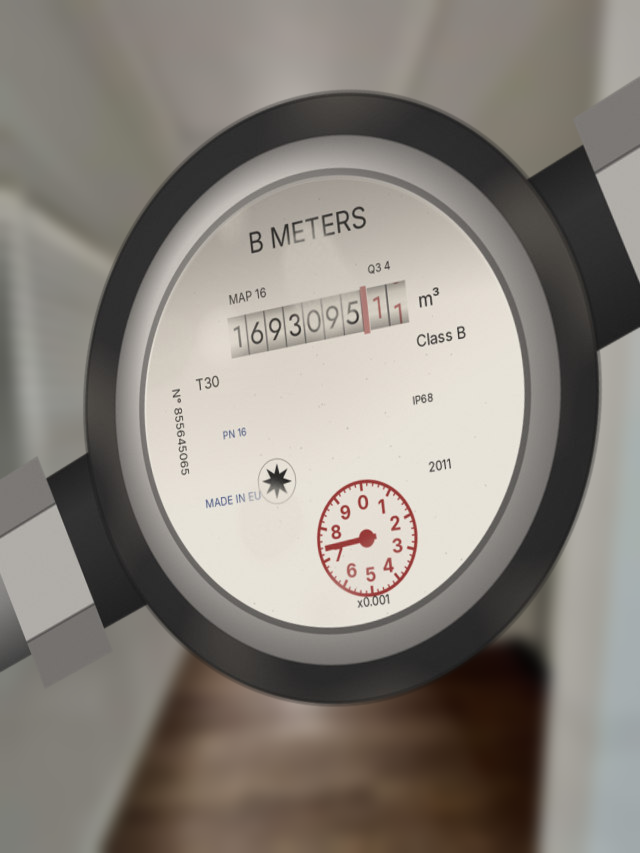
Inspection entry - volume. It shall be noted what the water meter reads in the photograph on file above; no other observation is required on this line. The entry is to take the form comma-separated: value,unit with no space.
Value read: 1693095.107,m³
